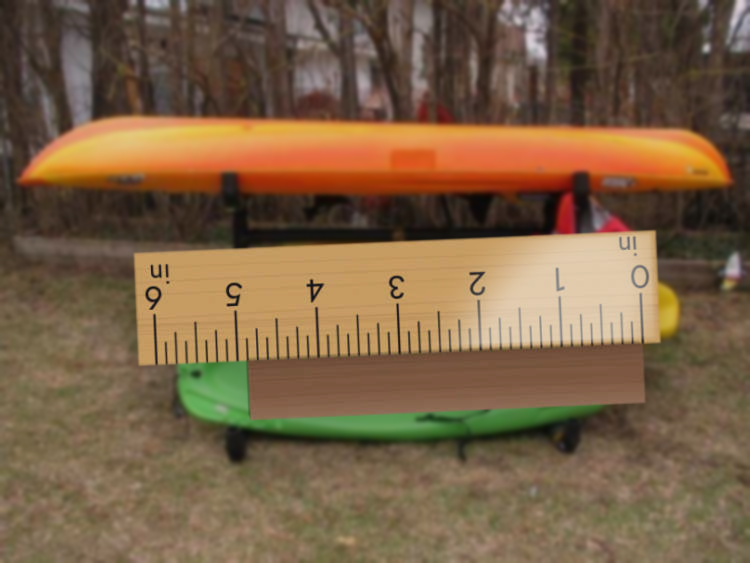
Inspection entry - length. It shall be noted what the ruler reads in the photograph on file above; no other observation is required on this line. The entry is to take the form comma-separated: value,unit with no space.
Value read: 4.875,in
